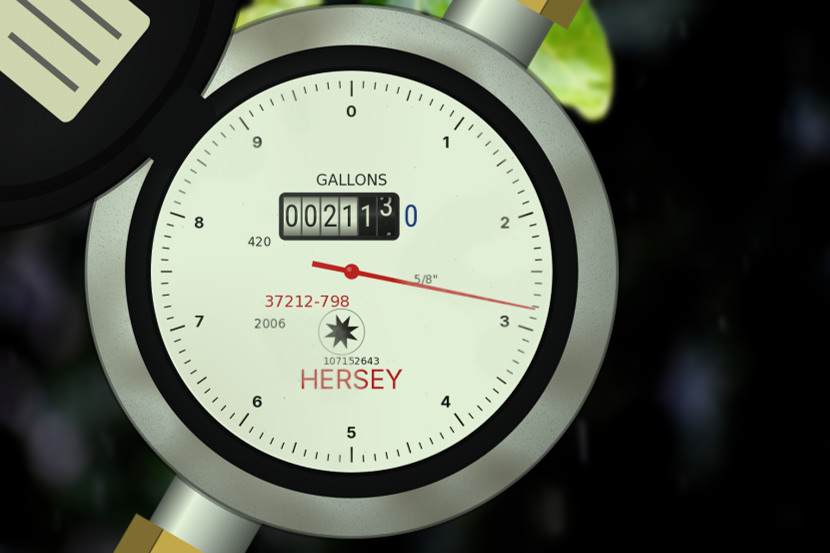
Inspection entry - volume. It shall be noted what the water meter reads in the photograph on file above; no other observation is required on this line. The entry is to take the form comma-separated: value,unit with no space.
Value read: 21132.8,gal
